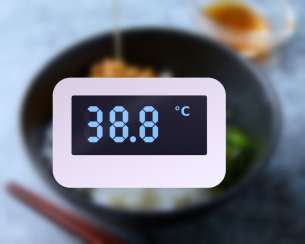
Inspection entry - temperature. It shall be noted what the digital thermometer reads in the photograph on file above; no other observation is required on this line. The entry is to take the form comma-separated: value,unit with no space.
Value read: 38.8,°C
